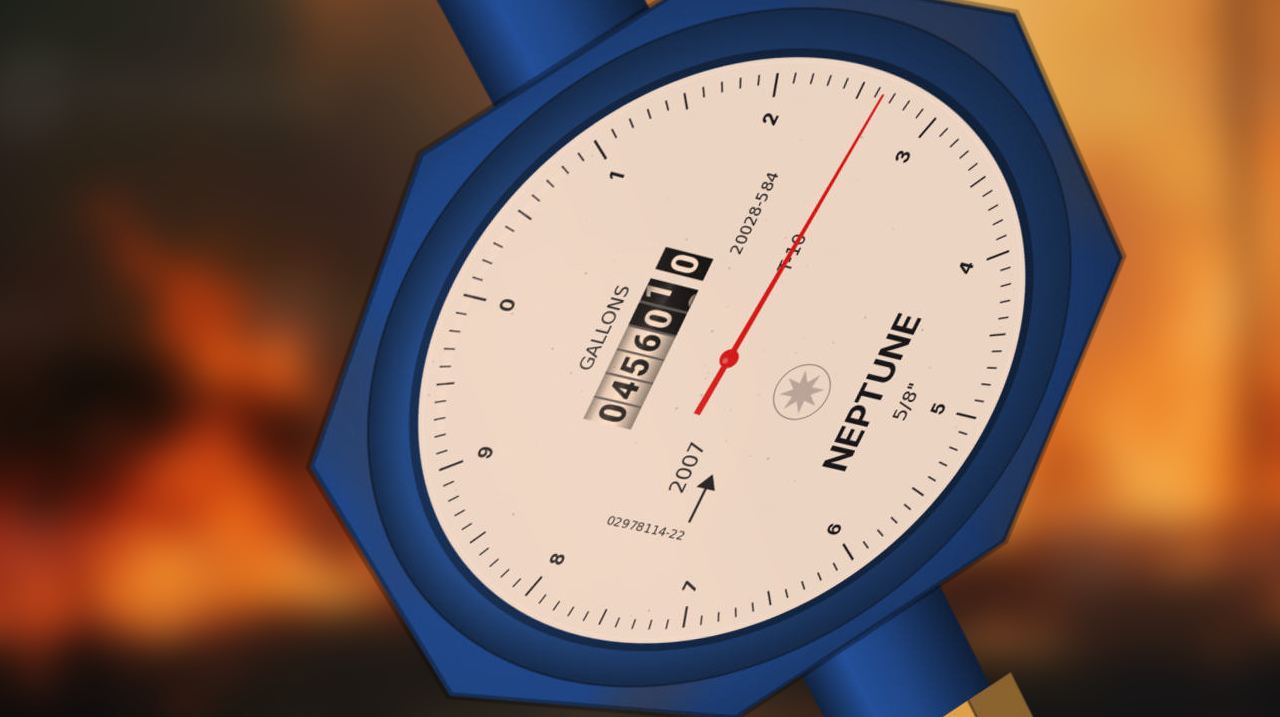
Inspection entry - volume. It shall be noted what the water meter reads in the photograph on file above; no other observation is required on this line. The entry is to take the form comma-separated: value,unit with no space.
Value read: 456012.6,gal
